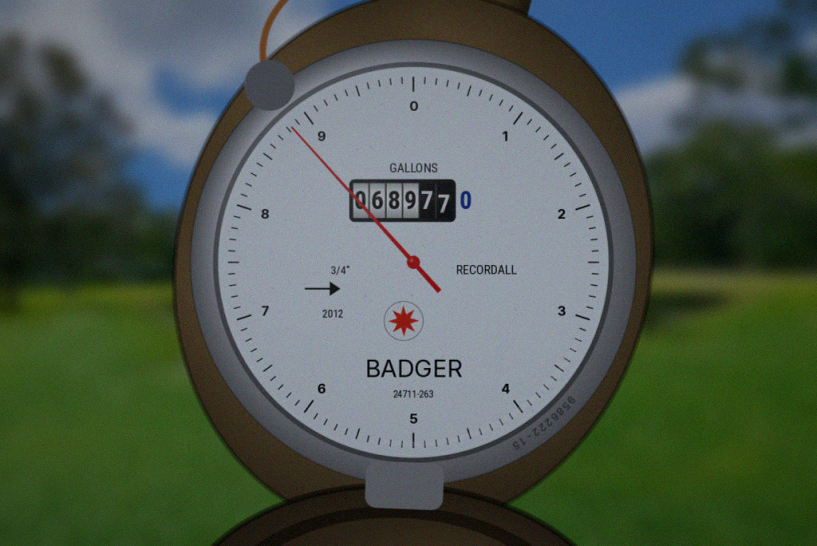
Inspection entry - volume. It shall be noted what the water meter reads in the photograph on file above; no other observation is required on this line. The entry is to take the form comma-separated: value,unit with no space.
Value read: 689768.8,gal
